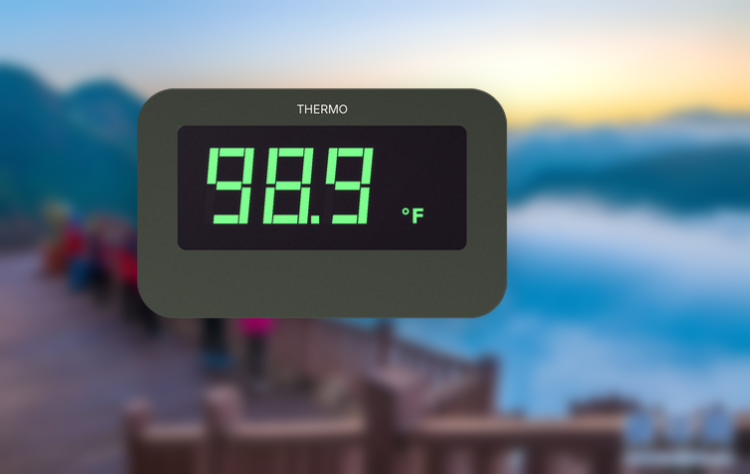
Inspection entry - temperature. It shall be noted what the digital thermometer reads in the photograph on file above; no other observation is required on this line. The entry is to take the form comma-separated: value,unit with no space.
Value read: 98.9,°F
